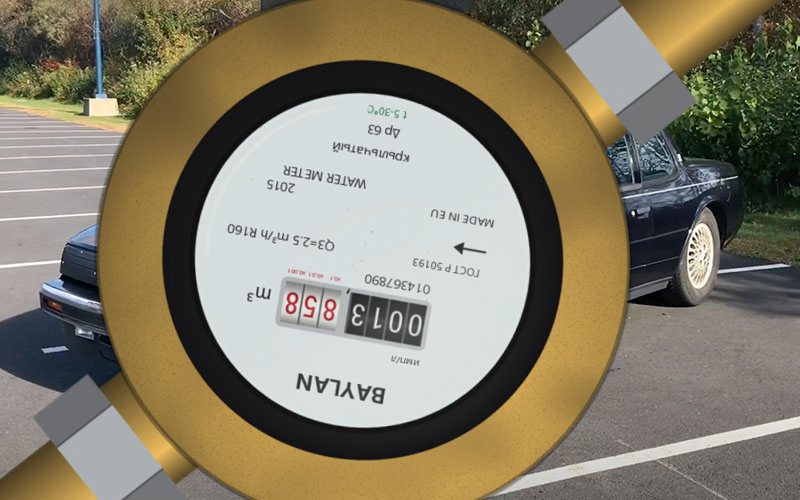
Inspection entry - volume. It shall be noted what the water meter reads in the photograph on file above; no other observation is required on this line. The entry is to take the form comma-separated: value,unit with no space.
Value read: 13.858,m³
